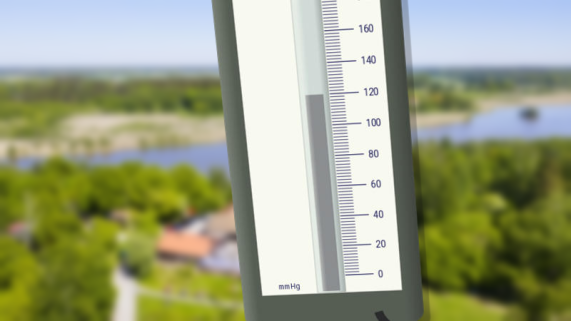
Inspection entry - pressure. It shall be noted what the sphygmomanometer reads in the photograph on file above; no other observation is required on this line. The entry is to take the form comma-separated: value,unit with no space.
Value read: 120,mmHg
